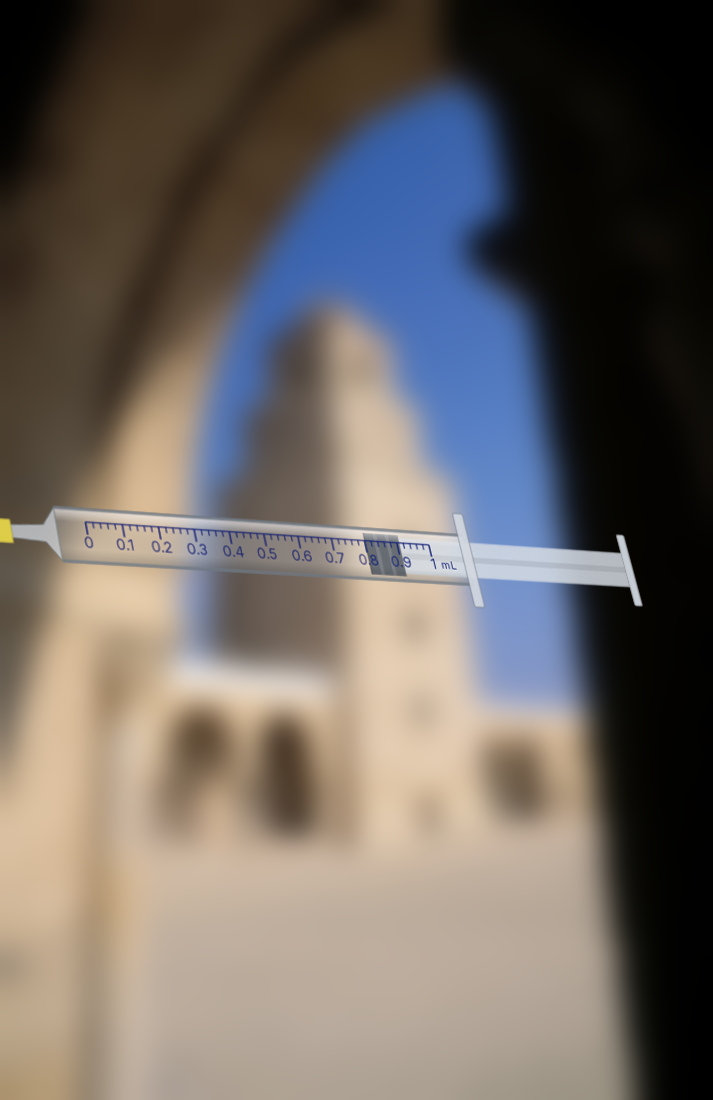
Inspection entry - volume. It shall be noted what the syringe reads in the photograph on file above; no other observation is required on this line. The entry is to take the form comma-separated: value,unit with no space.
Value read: 0.8,mL
